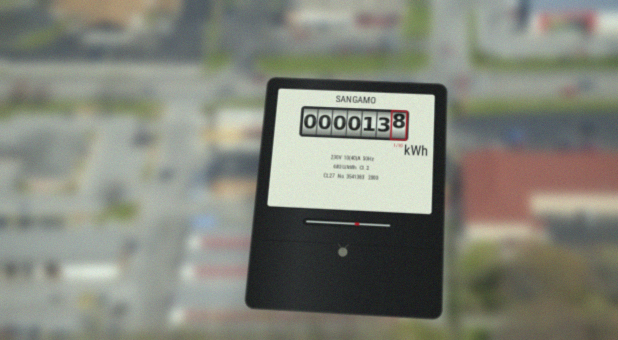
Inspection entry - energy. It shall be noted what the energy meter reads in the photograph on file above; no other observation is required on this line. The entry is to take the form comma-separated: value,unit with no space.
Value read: 13.8,kWh
